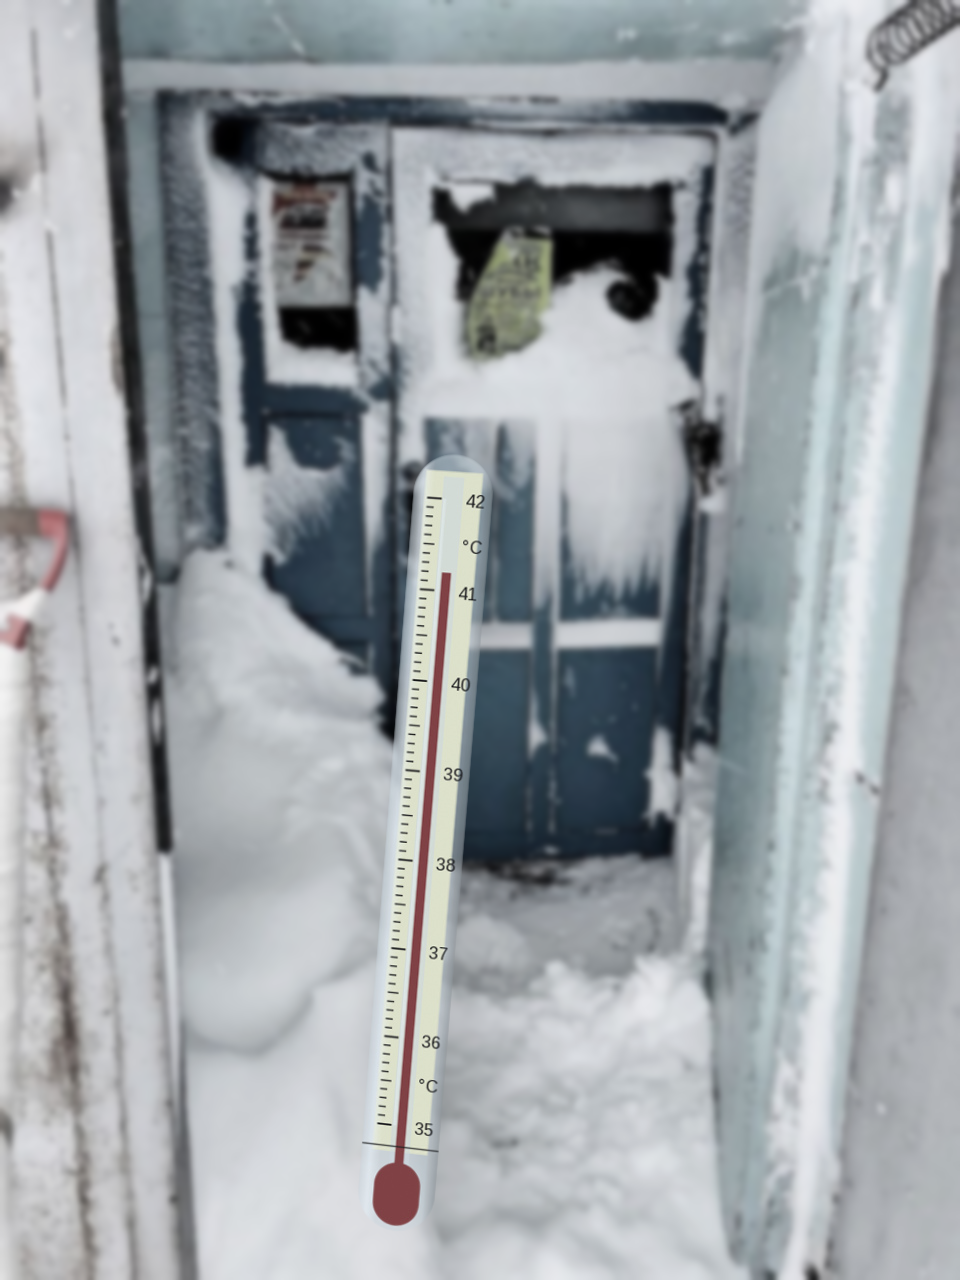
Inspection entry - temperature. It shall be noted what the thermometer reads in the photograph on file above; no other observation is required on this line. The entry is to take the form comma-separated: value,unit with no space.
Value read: 41.2,°C
